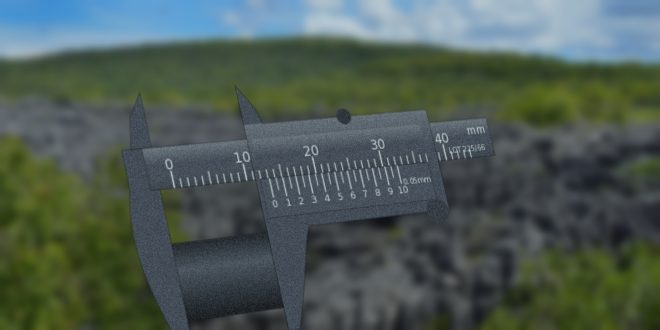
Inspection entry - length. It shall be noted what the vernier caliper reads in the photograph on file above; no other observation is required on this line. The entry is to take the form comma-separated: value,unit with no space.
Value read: 13.2,mm
